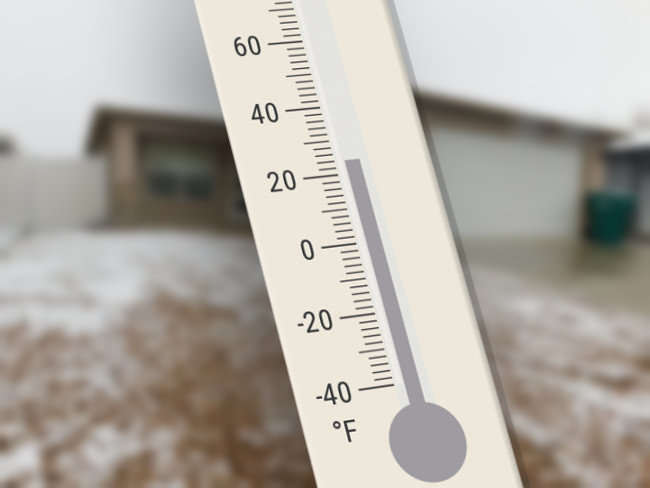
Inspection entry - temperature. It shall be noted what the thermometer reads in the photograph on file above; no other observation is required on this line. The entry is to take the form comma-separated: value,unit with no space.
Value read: 24,°F
